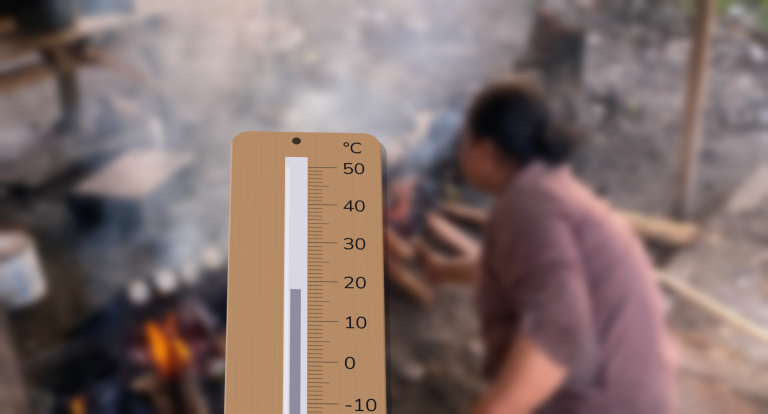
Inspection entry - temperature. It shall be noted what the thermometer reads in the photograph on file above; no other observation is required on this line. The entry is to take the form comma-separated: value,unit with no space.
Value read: 18,°C
